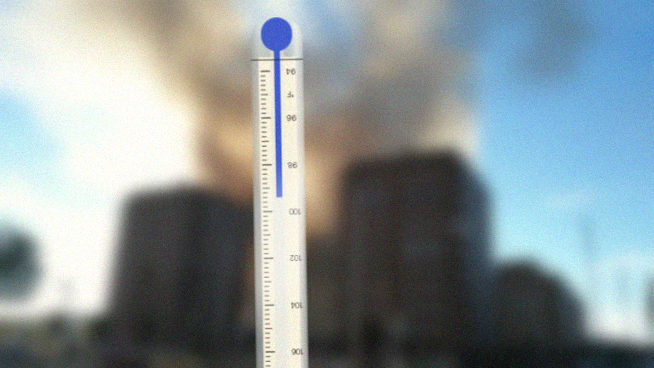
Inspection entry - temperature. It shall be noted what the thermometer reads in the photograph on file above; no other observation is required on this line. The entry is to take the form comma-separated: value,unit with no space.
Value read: 99.4,°F
